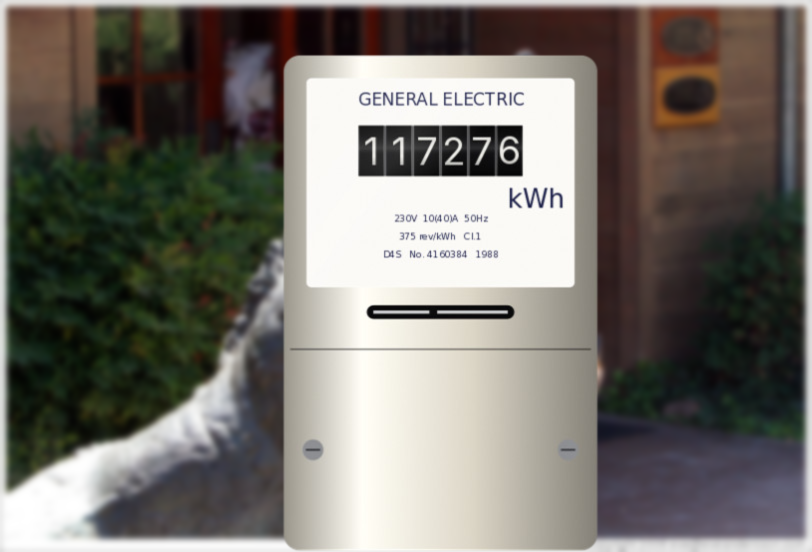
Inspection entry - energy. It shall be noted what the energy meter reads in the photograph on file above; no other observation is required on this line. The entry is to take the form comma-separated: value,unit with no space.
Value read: 117276,kWh
